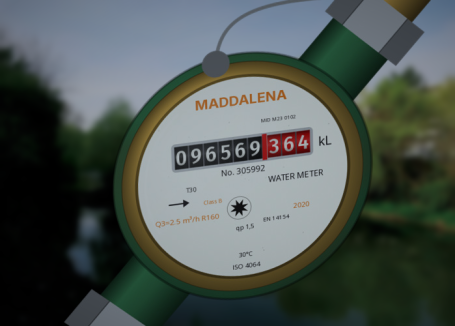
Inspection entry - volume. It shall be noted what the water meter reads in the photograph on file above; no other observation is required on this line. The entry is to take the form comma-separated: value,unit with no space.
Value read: 96569.364,kL
